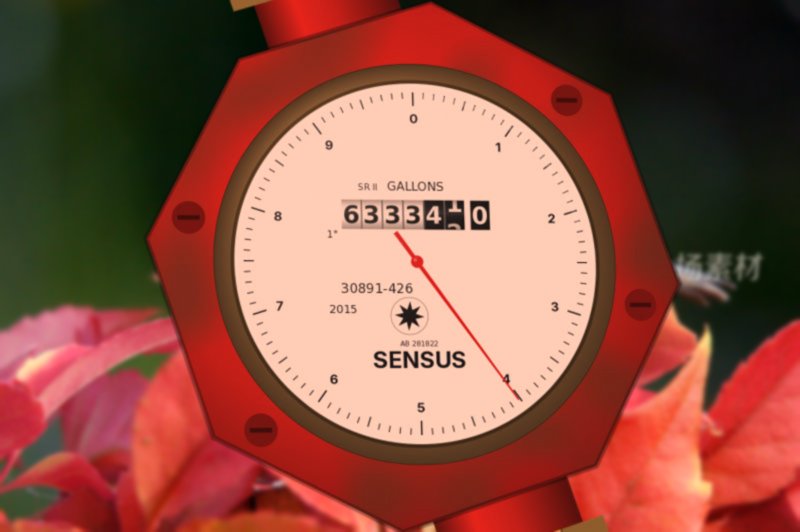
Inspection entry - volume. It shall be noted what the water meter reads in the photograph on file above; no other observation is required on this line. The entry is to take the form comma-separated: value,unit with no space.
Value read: 6333414.0,gal
